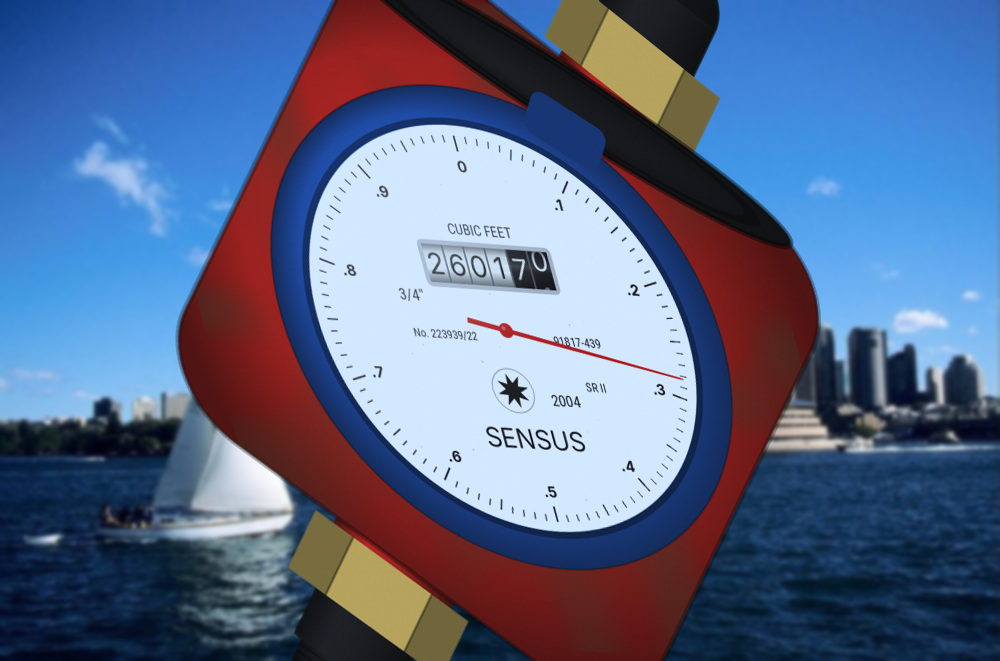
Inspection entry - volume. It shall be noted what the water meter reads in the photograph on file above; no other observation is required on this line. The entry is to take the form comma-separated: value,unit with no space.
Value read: 260170.28,ft³
